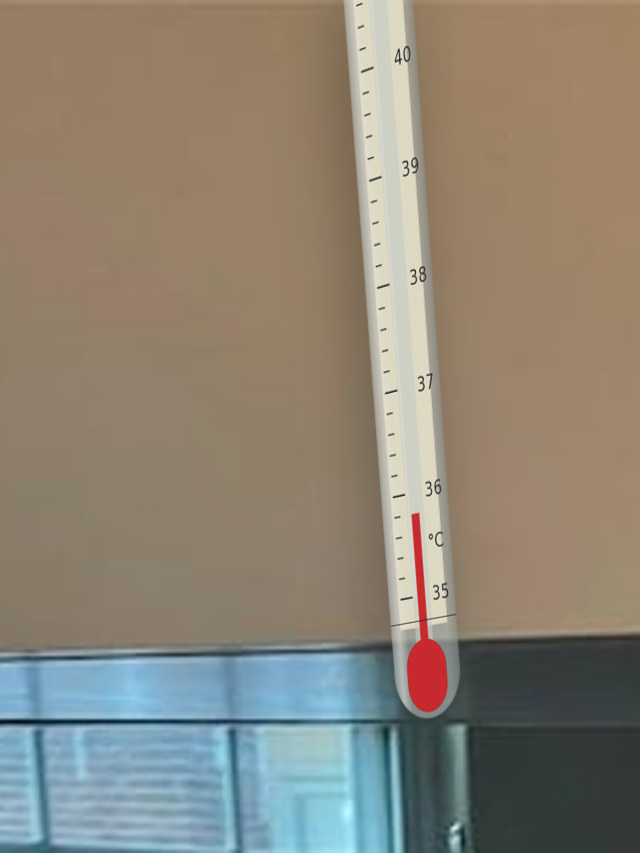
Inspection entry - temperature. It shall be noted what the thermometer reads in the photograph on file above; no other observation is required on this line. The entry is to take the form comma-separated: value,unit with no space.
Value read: 35.8,°C
